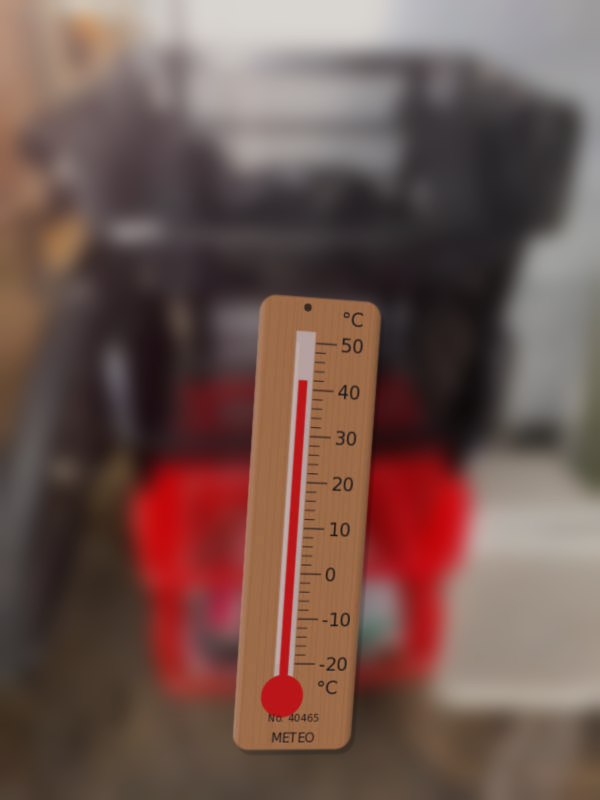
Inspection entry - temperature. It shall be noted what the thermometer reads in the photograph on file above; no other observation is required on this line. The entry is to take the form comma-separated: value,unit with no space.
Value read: 42,°C
